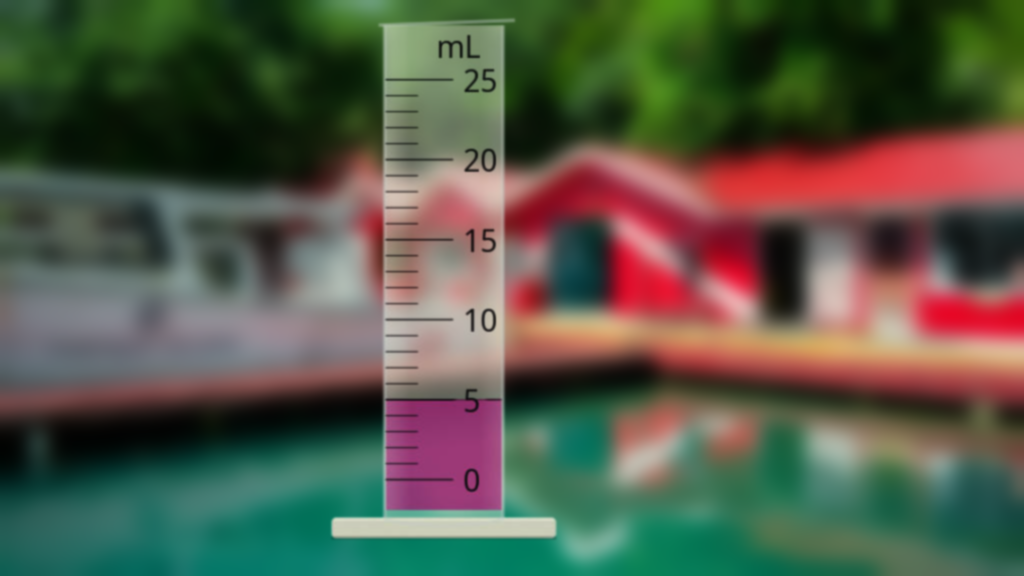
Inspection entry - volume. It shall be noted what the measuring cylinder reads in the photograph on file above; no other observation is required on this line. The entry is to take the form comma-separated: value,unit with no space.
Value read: 5,mL
